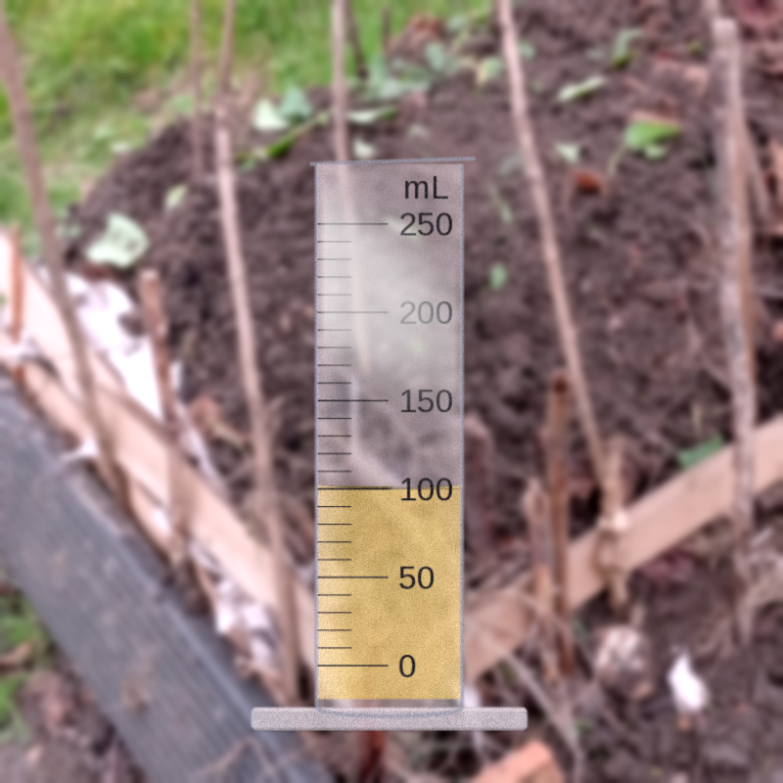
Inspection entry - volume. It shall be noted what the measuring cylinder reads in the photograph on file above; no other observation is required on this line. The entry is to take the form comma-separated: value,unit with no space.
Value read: 100,mL
